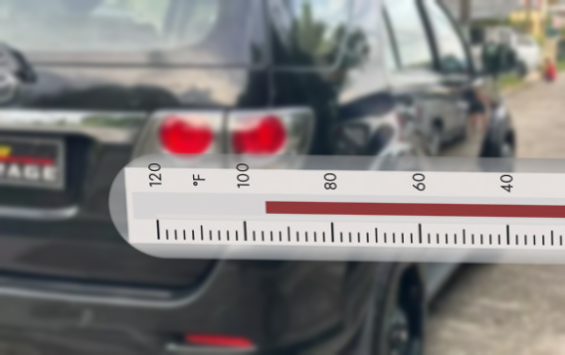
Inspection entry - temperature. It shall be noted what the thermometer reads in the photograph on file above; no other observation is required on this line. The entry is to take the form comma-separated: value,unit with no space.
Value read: 95,°F
